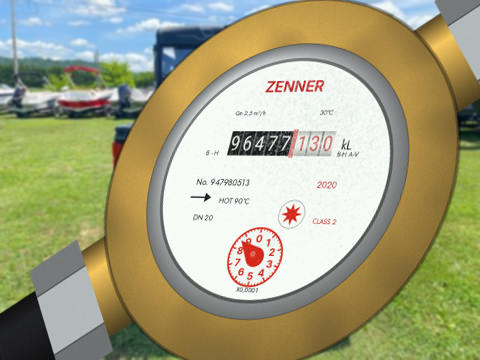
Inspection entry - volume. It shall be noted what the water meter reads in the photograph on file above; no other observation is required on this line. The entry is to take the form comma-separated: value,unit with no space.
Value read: 96477.1308,kL
